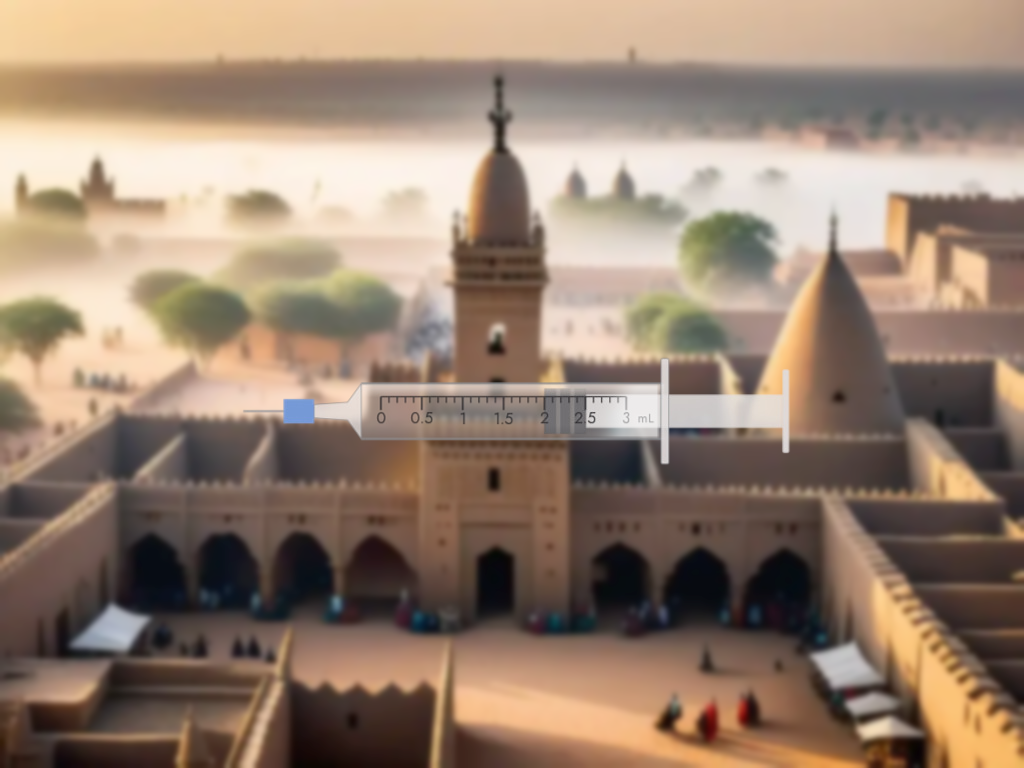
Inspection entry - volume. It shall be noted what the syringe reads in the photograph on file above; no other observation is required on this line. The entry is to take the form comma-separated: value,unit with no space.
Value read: 2,mL
